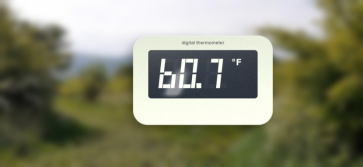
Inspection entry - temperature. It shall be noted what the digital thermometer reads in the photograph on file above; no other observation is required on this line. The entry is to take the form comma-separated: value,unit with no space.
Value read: 60.7,°F
